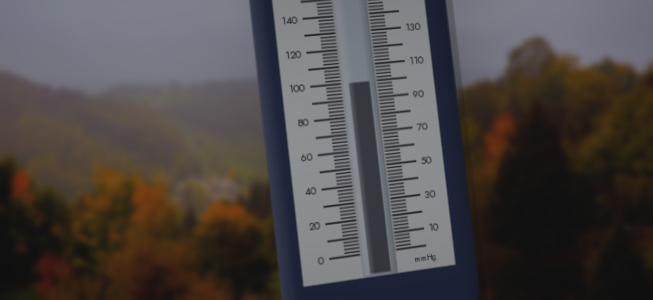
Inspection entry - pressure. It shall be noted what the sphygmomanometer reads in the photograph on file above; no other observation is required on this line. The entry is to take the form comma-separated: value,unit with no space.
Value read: 100,mmHg
